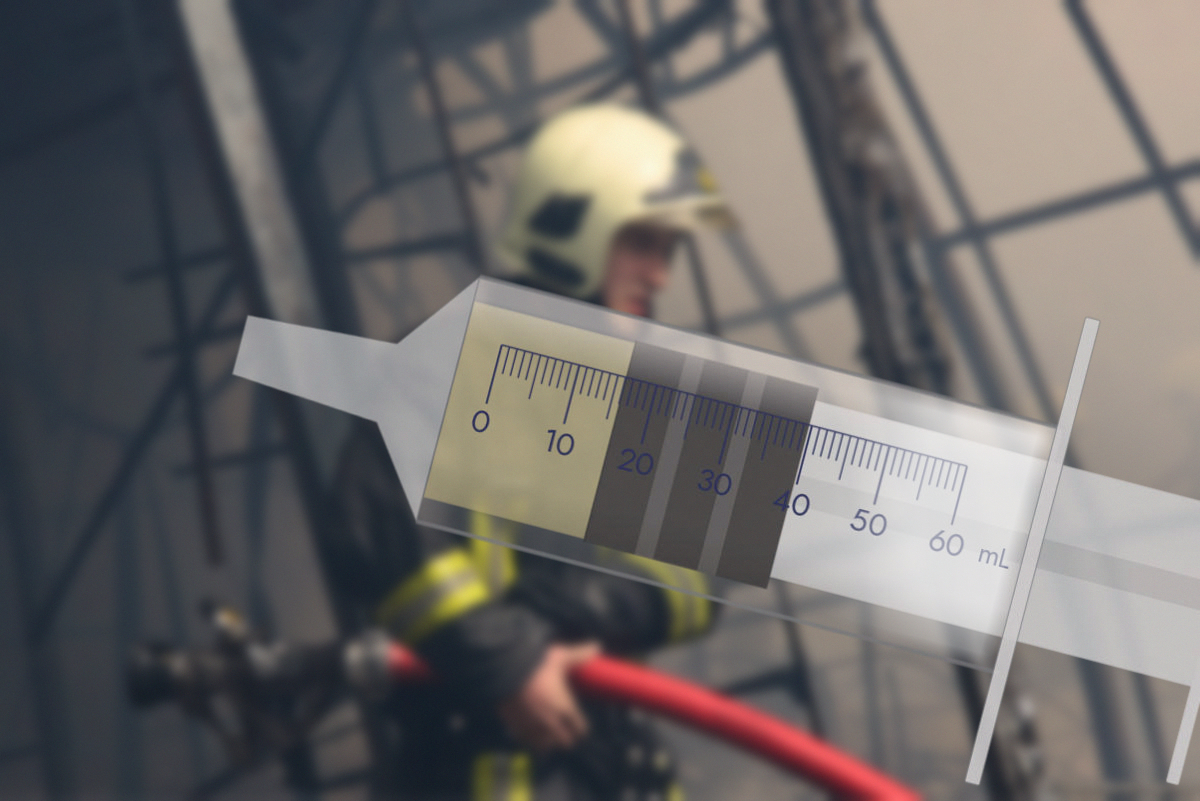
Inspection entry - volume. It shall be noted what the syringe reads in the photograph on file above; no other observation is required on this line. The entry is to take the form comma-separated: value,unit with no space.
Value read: 16,mL
